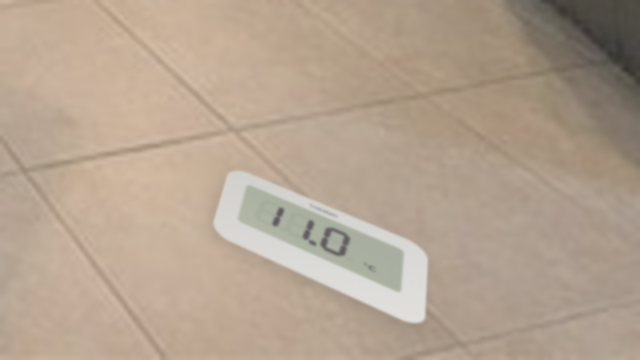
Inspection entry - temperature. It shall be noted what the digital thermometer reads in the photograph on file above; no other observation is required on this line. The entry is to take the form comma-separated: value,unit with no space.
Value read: 11.0,°C
